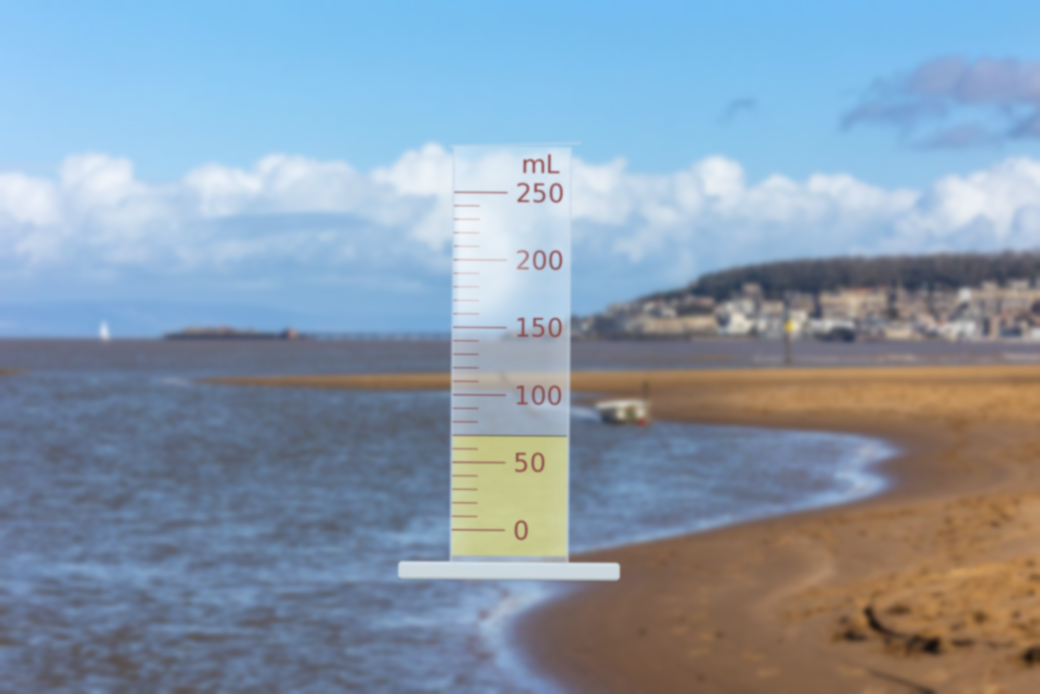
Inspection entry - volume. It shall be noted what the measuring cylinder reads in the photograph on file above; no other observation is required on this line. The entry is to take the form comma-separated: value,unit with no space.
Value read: 70,mL
